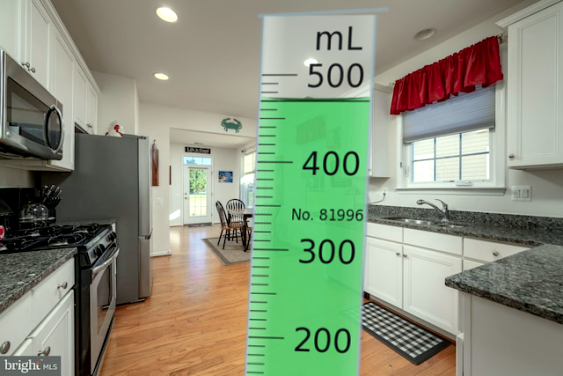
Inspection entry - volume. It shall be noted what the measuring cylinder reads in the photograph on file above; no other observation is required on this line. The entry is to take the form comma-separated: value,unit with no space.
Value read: 470,mL
